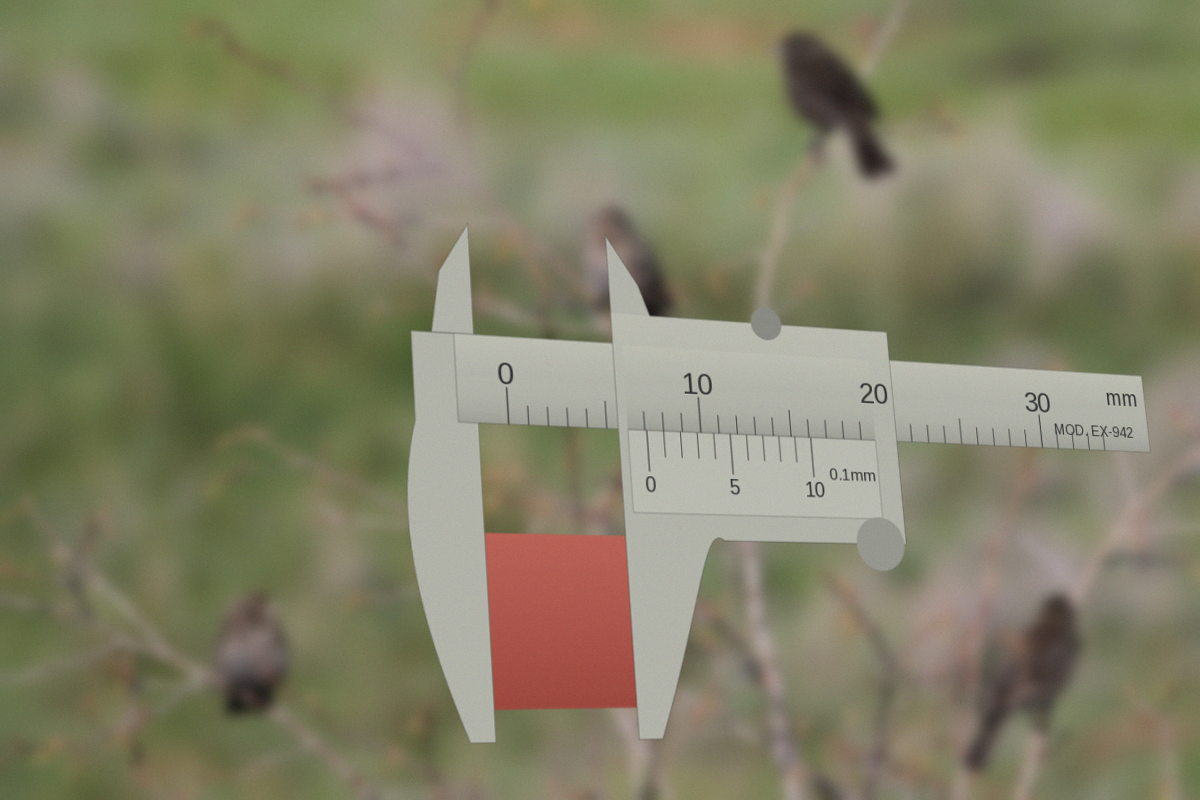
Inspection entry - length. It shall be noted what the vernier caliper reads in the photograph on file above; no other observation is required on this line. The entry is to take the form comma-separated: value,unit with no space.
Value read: 7.1,mm
